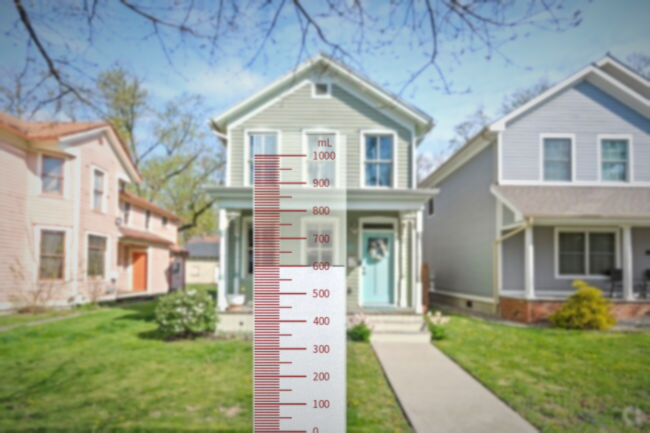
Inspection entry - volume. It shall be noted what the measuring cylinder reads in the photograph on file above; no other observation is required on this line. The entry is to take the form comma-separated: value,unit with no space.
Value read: 600,mL
